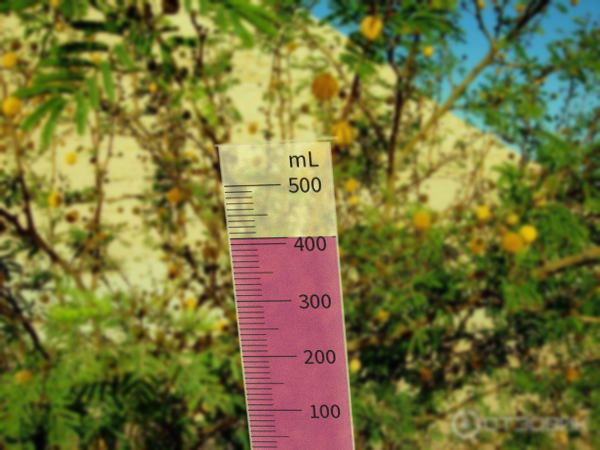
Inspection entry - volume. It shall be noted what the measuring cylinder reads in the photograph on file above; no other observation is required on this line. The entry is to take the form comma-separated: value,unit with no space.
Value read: 410,mL
